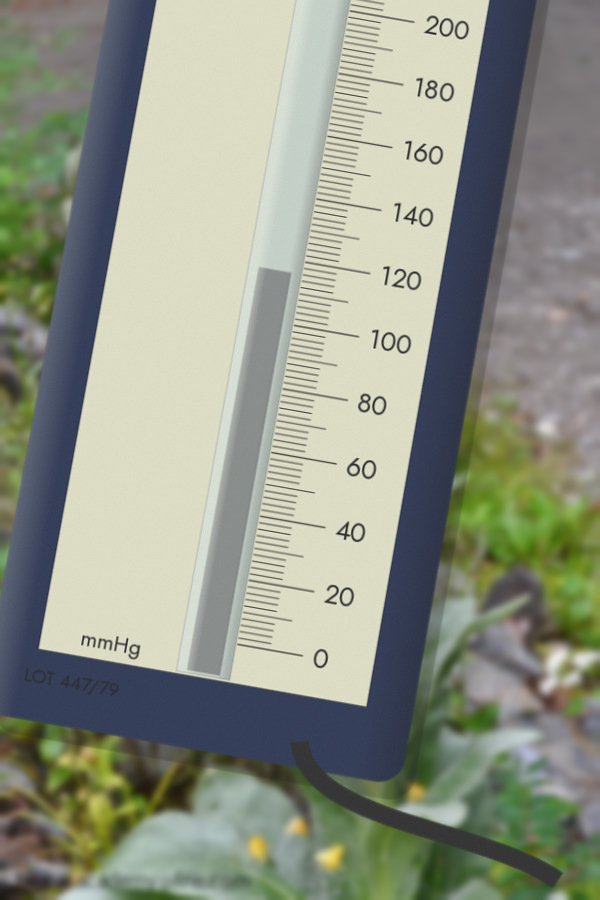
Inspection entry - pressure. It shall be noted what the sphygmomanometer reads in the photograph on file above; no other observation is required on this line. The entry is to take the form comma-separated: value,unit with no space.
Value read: 116,mmHg
